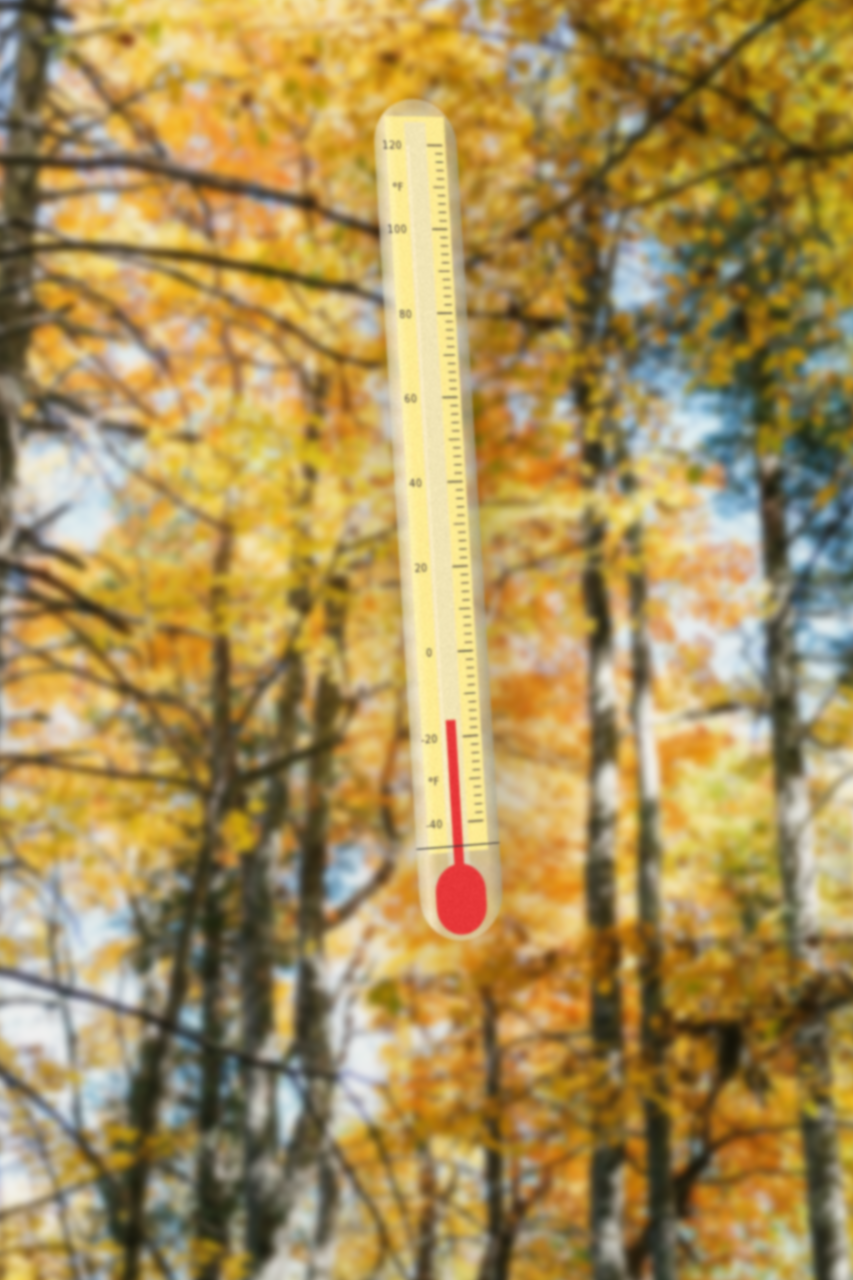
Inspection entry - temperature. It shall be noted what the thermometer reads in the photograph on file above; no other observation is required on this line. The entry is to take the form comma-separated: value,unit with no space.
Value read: -16,°F
